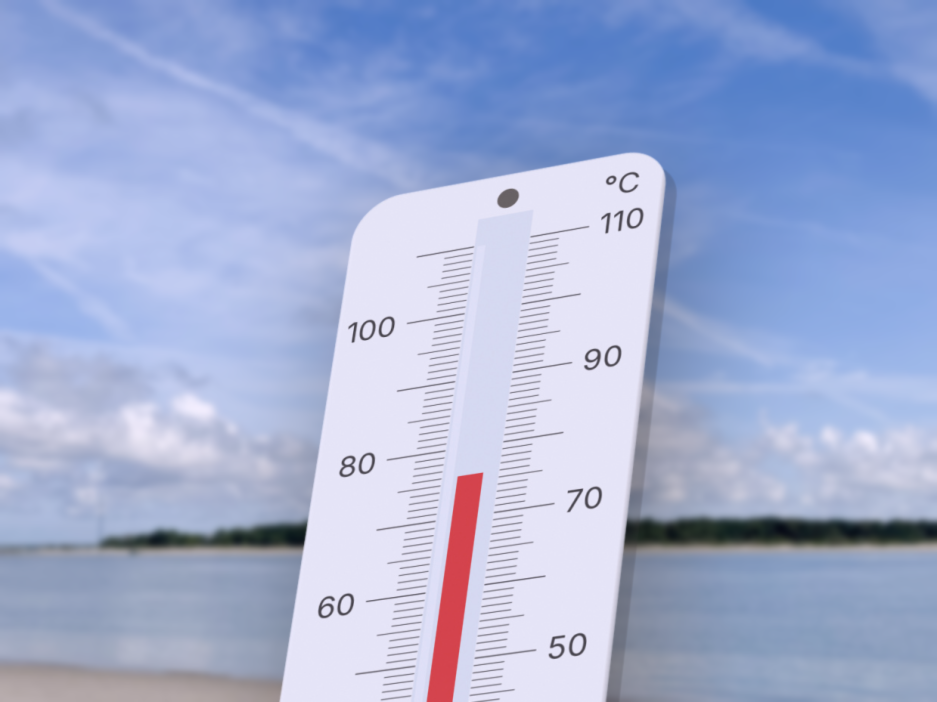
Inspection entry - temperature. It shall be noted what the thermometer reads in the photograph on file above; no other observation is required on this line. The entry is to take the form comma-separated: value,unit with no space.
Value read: 76,°C
